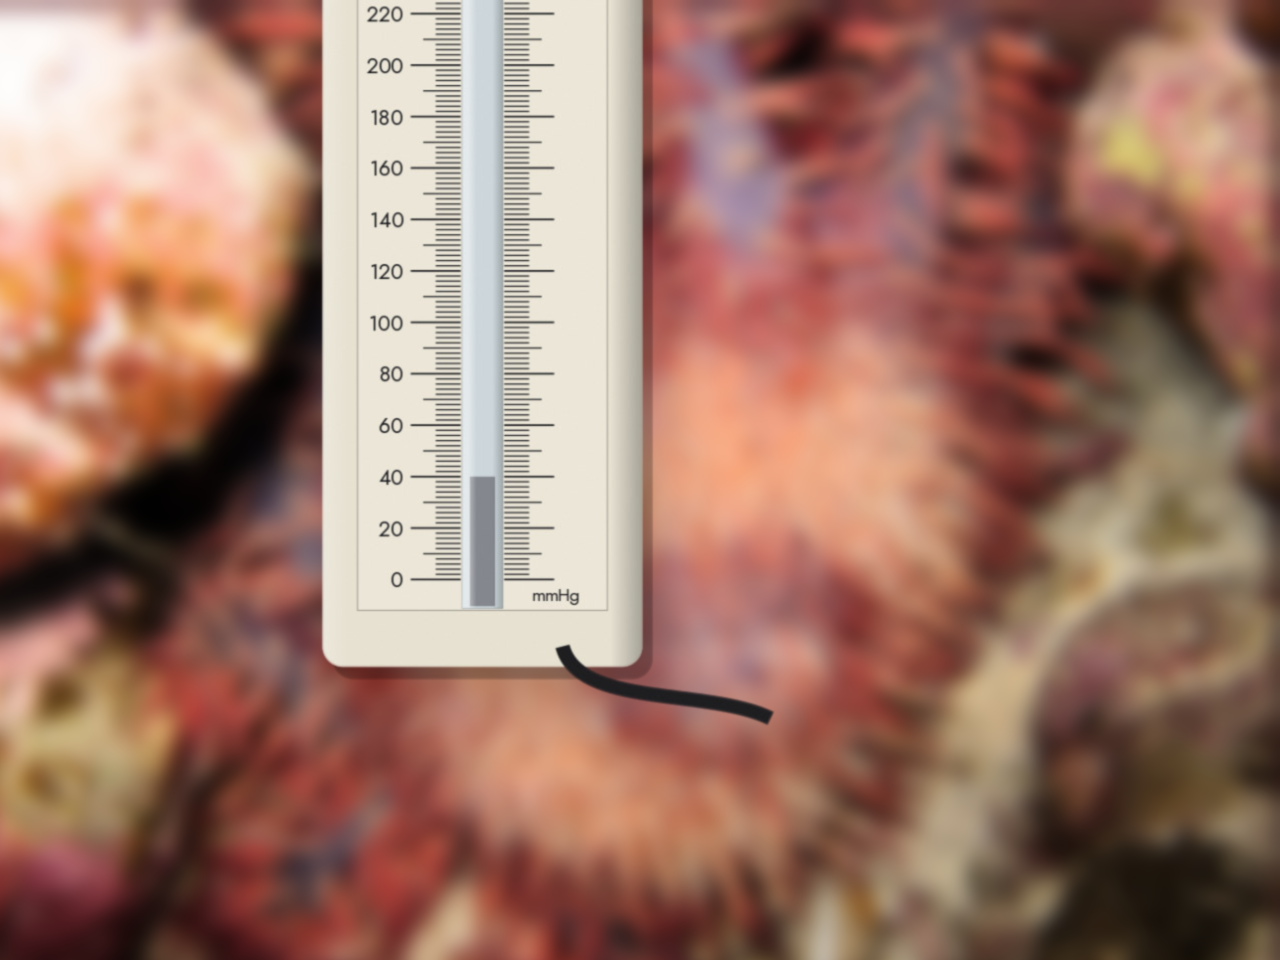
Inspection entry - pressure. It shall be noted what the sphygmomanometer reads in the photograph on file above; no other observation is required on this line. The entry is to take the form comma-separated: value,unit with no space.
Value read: 40,mmHg
